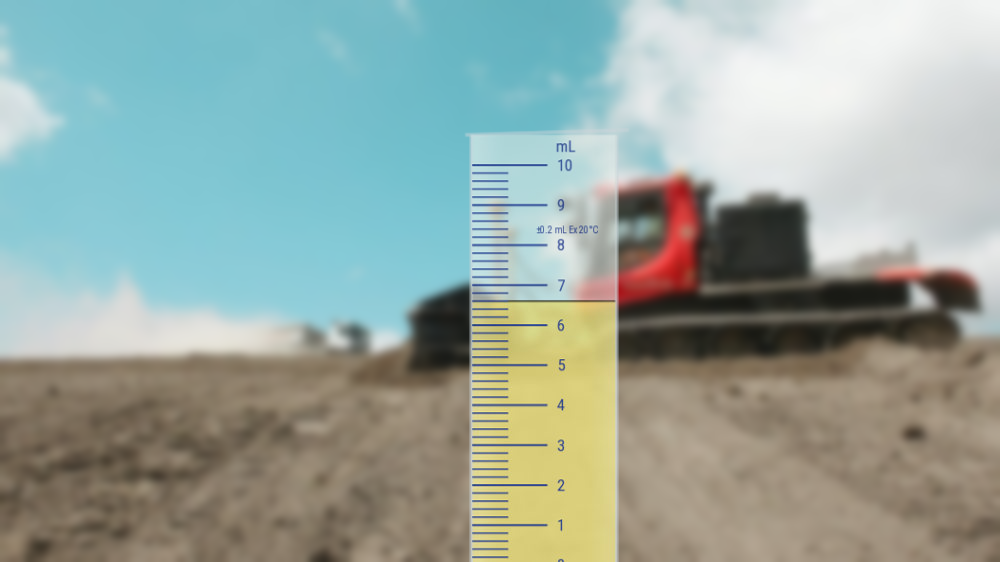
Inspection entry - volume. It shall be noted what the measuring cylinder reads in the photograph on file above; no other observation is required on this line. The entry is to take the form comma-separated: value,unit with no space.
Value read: 6.6,mL
